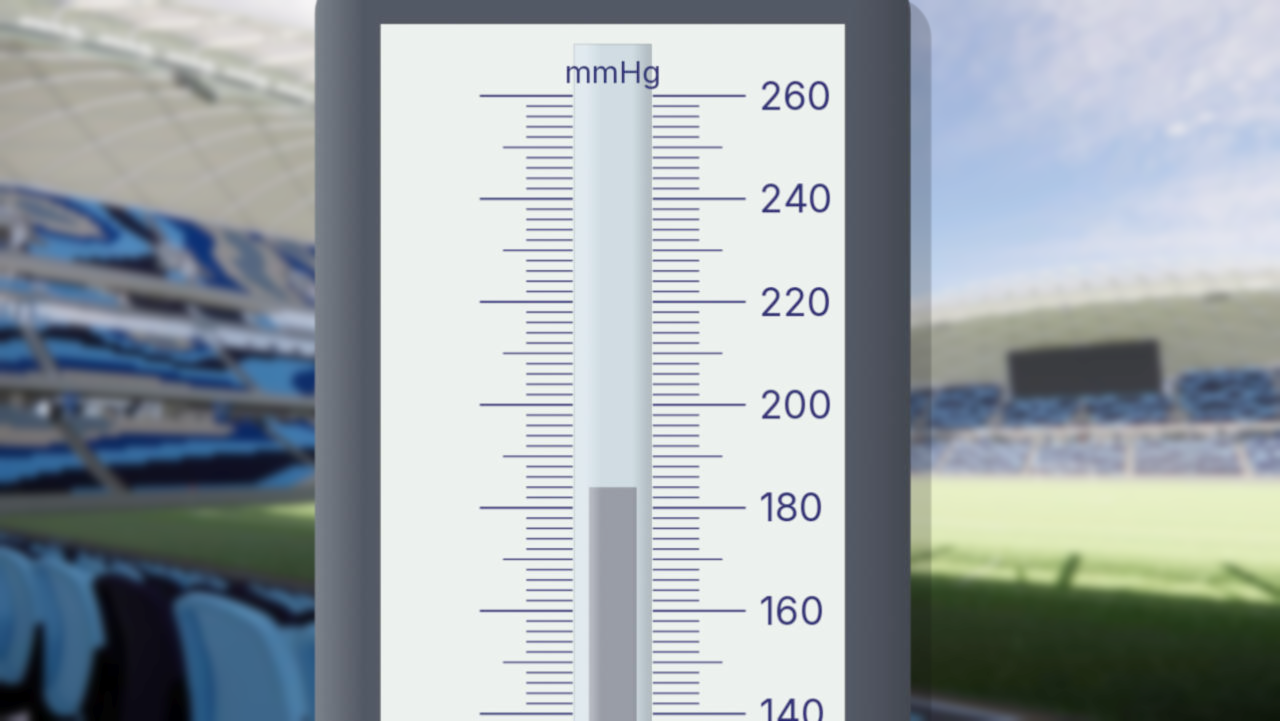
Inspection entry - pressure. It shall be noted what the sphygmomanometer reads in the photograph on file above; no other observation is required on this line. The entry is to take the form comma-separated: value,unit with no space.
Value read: 184,mmHg
